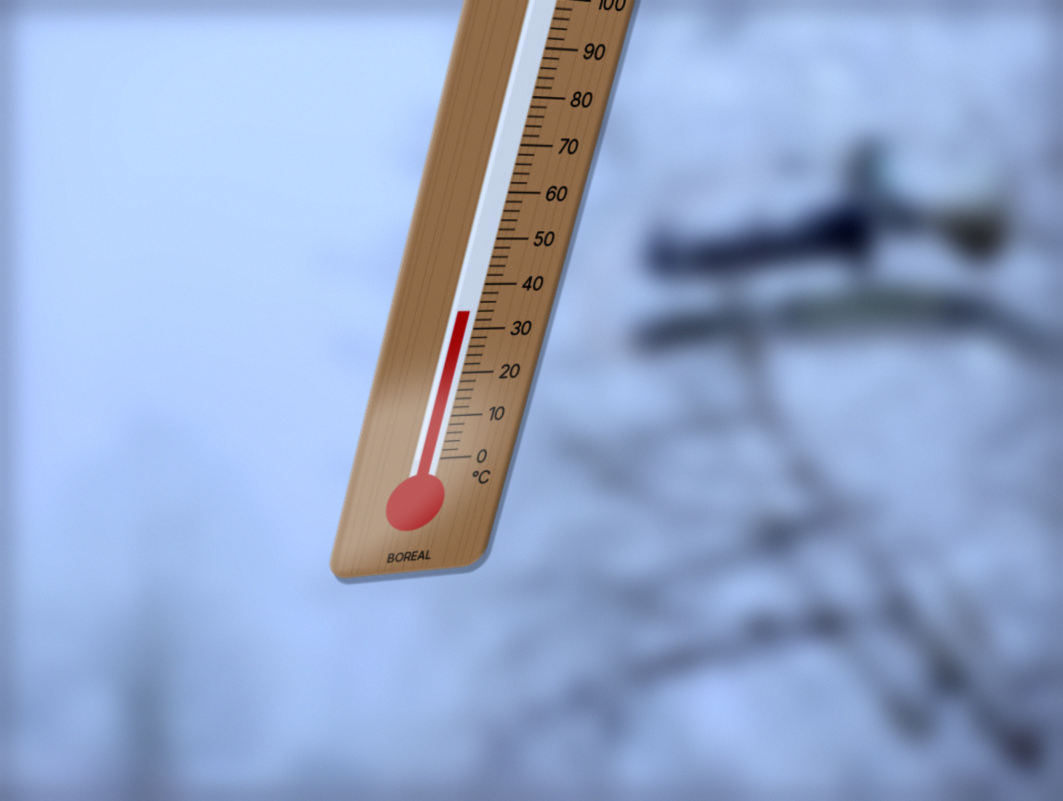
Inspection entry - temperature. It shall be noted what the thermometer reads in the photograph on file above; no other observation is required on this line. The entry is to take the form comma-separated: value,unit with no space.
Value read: 34,°C
